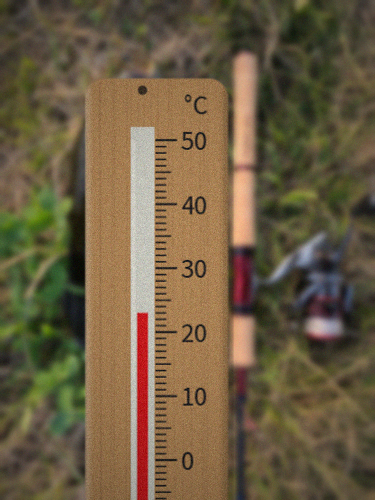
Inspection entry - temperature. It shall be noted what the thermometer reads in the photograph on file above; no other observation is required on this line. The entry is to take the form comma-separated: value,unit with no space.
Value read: 23,°C
